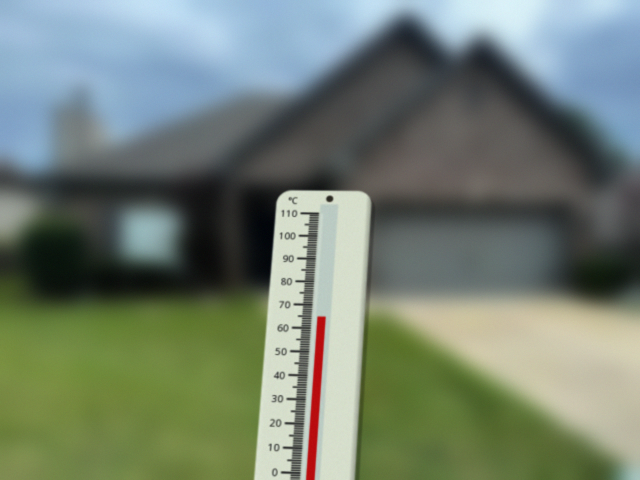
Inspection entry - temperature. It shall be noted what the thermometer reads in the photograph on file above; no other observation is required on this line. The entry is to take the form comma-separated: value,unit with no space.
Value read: 65,°C
